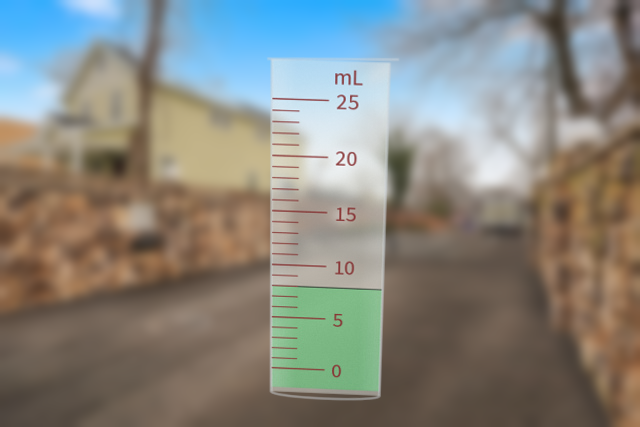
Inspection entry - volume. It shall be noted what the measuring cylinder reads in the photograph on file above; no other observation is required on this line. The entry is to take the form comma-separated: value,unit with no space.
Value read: 8,mL
